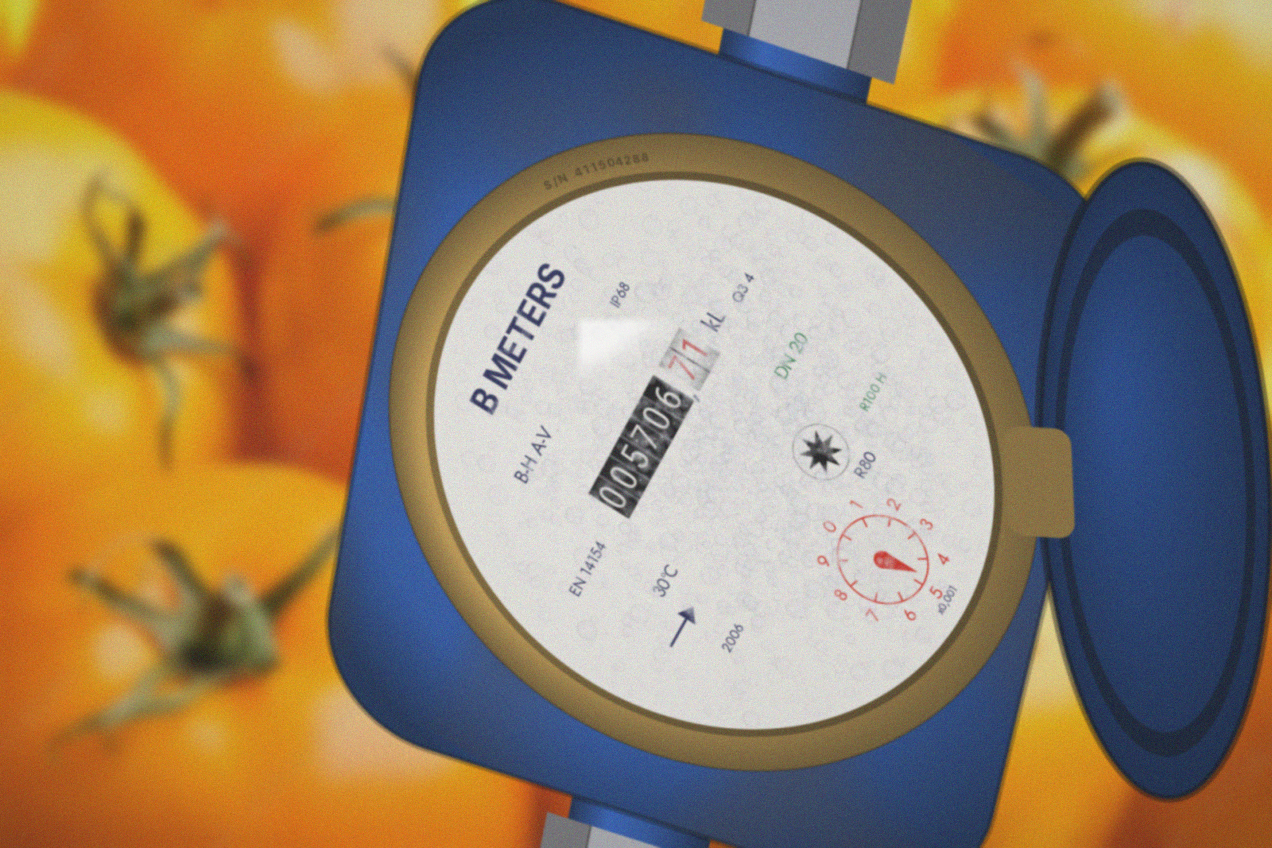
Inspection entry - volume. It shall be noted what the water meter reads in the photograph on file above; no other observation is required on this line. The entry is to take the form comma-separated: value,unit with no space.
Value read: 5706.714,kL
